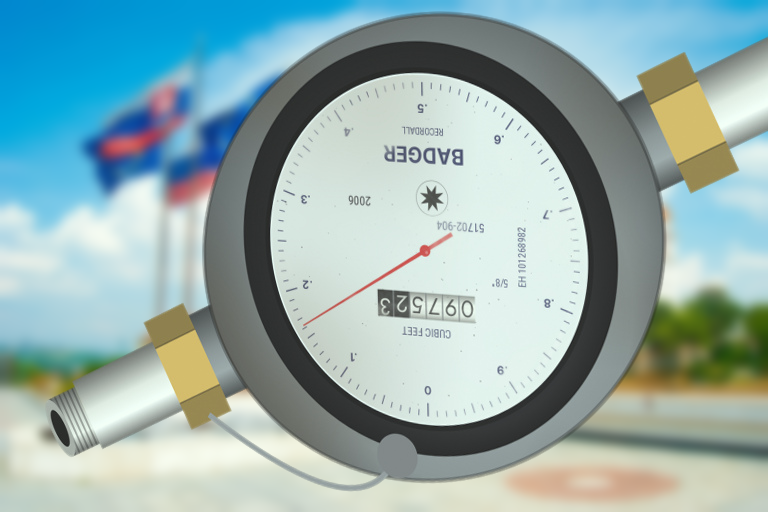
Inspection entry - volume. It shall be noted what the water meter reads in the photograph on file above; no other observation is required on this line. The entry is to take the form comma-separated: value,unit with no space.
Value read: 97523.16,ft³
